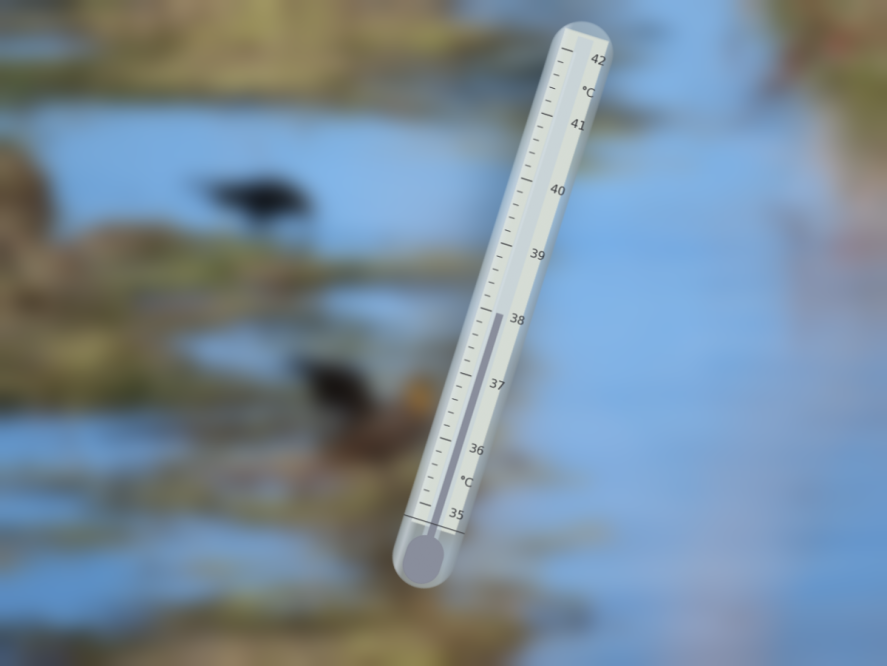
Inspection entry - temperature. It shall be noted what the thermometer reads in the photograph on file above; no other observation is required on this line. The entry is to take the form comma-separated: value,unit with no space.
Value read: 38,°C
